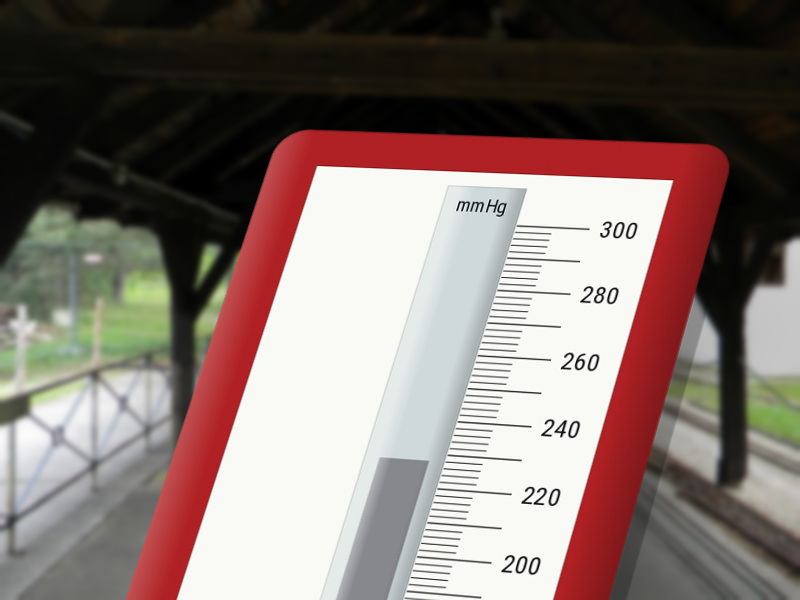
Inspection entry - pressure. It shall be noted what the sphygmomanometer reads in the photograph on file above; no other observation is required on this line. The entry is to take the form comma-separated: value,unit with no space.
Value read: 228,mmHg
